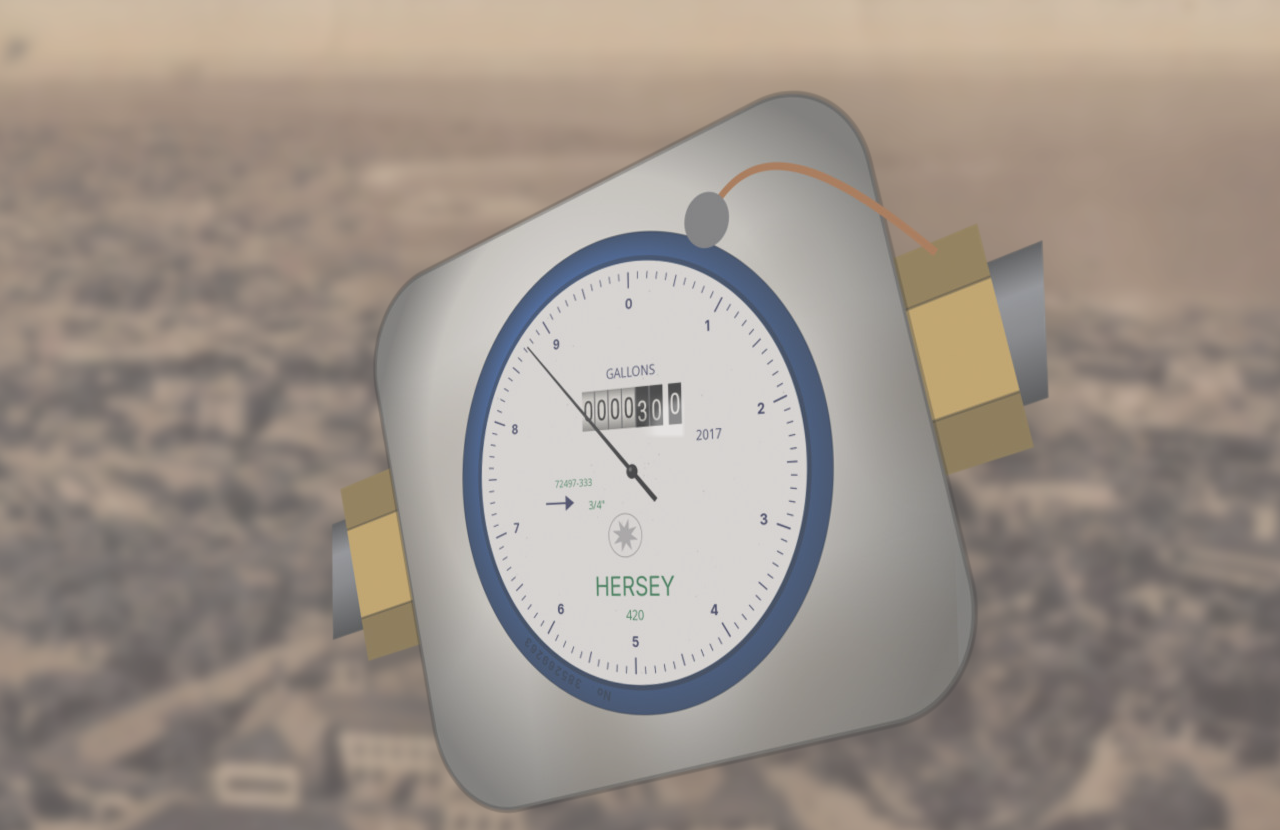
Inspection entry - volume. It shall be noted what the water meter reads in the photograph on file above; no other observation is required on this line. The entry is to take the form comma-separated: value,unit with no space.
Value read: 298.7,gal
